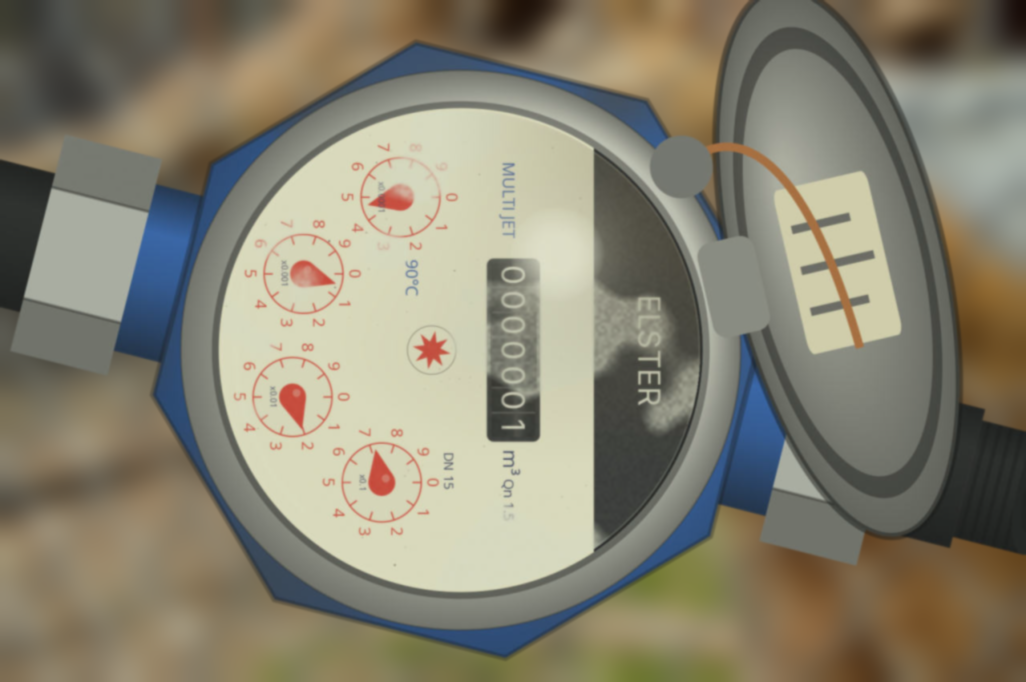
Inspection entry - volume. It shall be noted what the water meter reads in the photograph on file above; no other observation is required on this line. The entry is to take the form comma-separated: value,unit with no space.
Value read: 1.7204,m³
